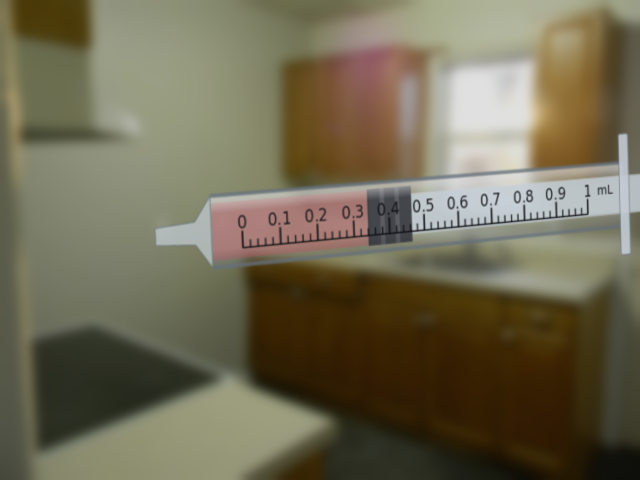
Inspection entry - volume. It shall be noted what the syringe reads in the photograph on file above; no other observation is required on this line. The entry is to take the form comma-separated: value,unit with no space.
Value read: 0.34,mL
